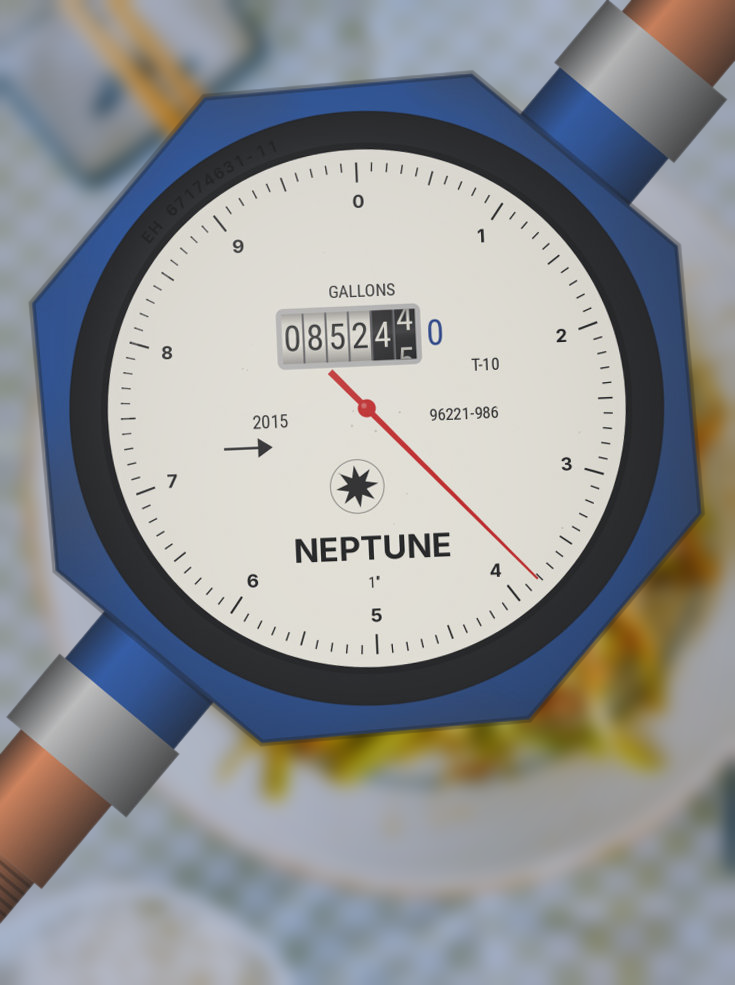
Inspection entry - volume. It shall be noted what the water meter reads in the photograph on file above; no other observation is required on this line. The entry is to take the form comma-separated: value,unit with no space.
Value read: 852443.8,gal
